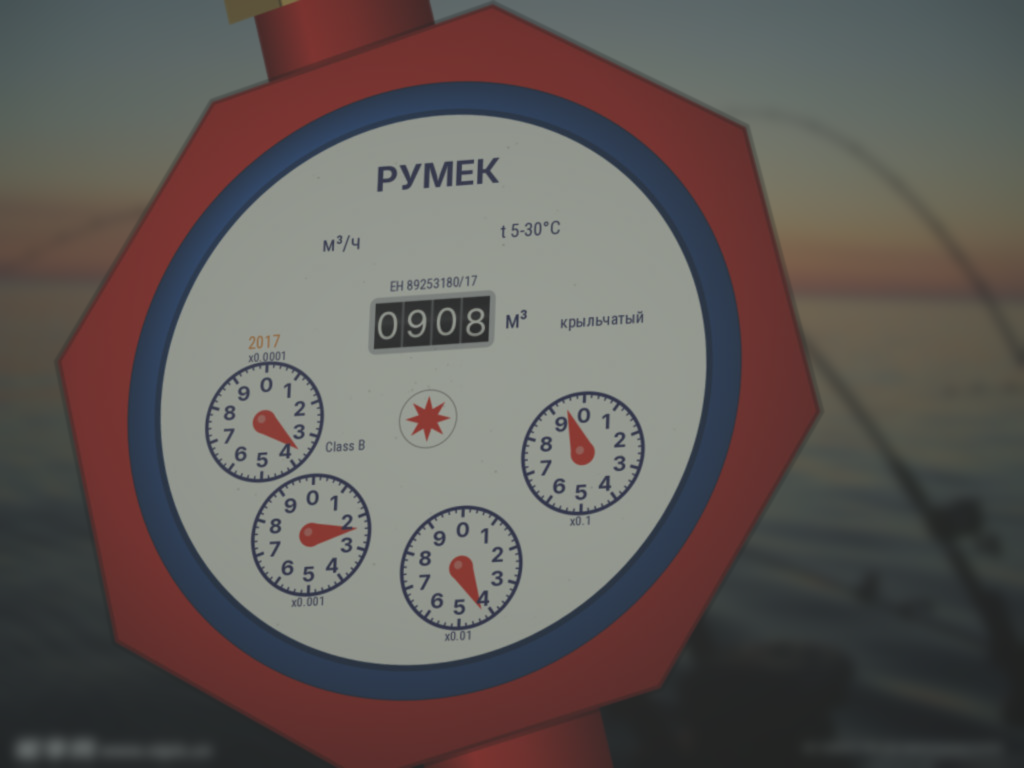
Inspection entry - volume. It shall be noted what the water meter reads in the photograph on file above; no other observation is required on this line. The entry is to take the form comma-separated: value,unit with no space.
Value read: 907.9423,m³
